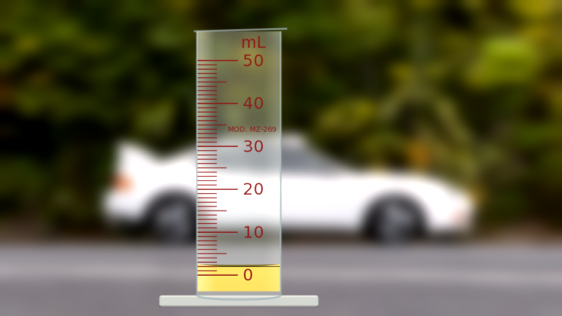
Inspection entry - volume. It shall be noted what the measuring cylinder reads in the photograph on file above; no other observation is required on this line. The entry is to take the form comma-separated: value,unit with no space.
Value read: 2,mL
